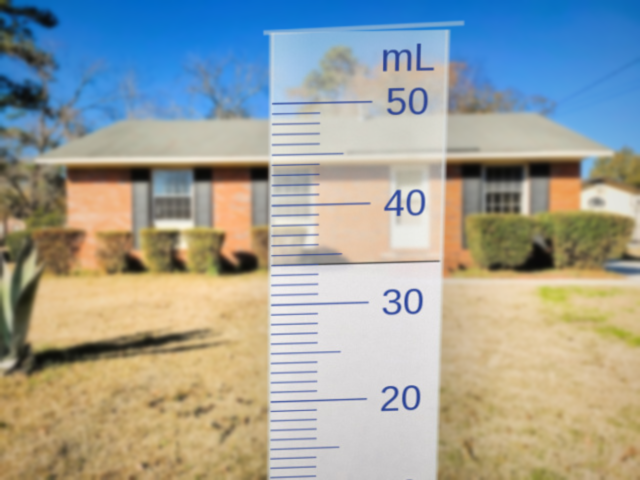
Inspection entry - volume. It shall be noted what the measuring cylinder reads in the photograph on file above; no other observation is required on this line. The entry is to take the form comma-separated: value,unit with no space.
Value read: 34,mL
